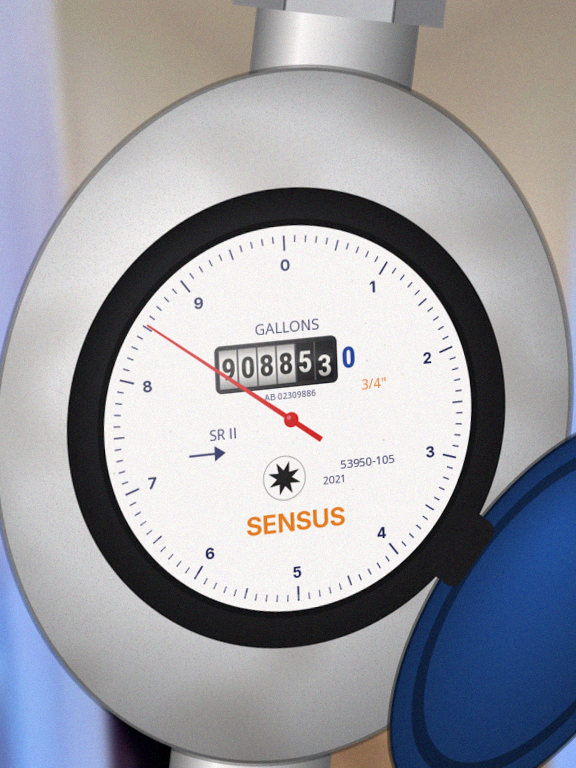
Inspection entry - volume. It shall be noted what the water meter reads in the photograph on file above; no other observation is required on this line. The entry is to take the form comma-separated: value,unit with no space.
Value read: 9088528.5,gal
